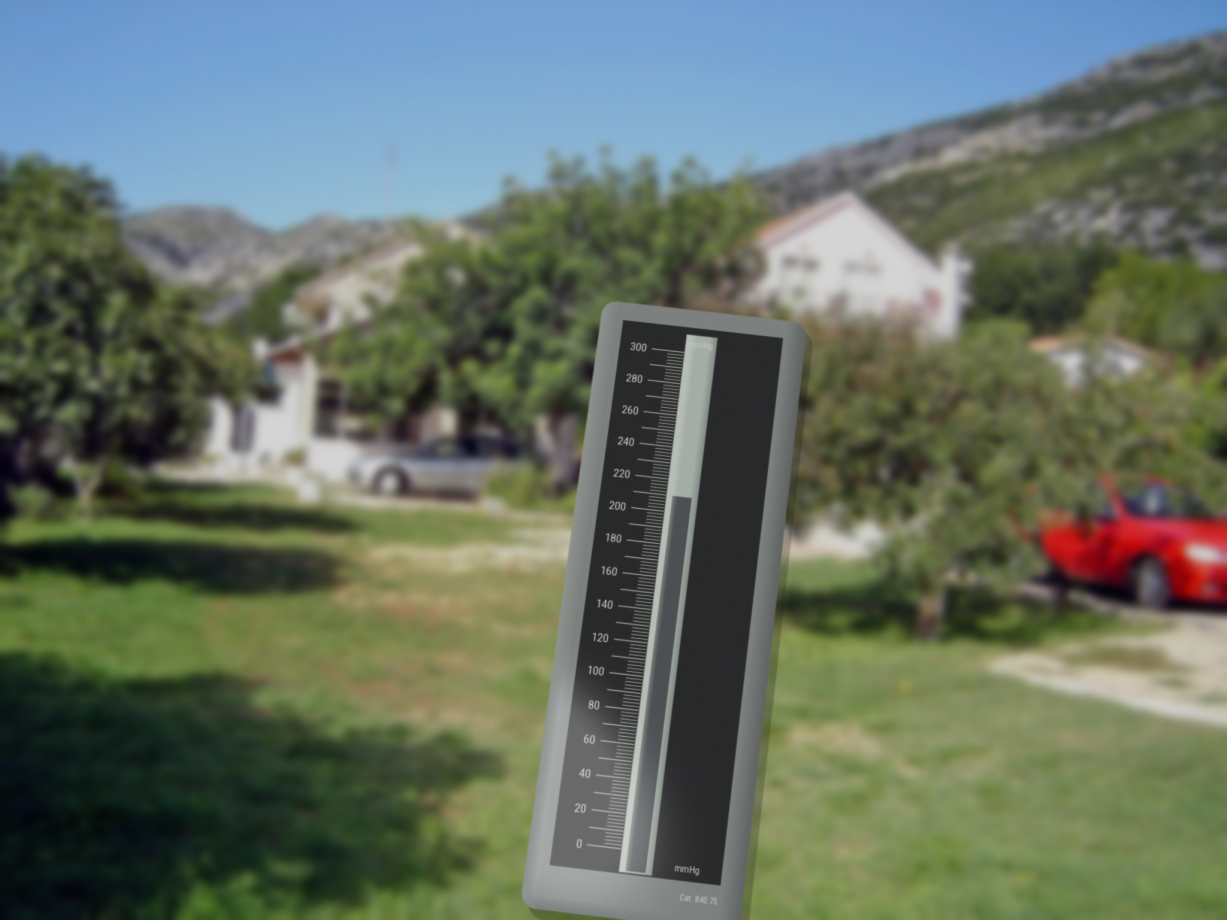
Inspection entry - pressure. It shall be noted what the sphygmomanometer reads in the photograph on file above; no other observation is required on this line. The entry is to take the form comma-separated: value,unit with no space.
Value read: 210,mmHg
